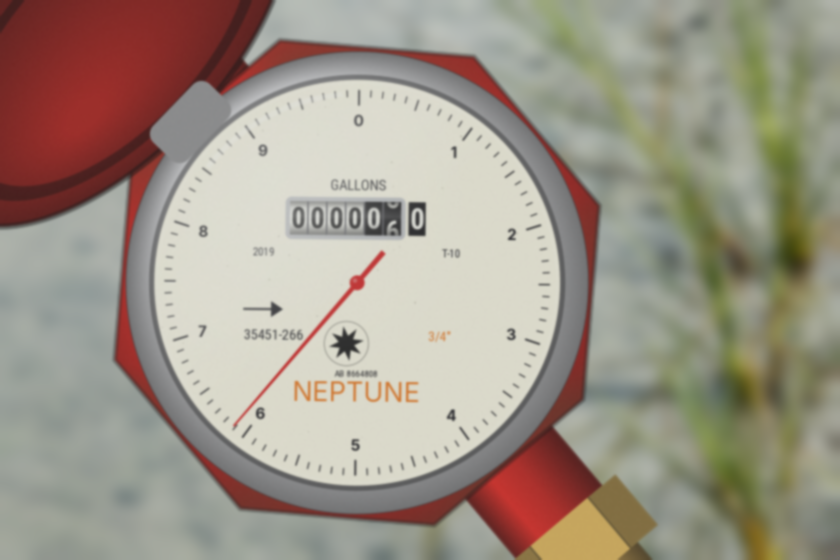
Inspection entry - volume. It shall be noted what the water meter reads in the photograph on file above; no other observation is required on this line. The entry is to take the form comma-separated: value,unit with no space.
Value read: 56.1,gal
